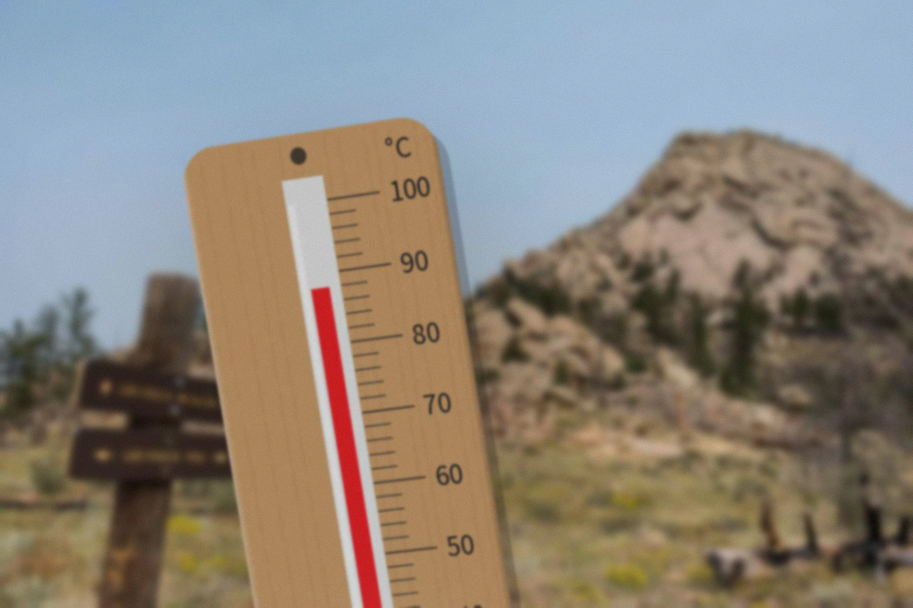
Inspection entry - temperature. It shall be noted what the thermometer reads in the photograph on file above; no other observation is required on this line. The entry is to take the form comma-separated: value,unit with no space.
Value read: 88,°C
